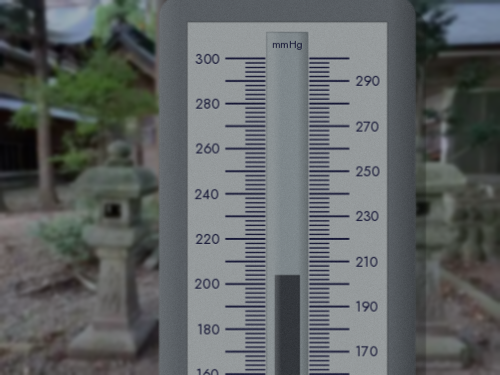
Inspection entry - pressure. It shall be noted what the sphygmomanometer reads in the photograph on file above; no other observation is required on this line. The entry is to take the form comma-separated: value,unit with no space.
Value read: 204,mmHg
